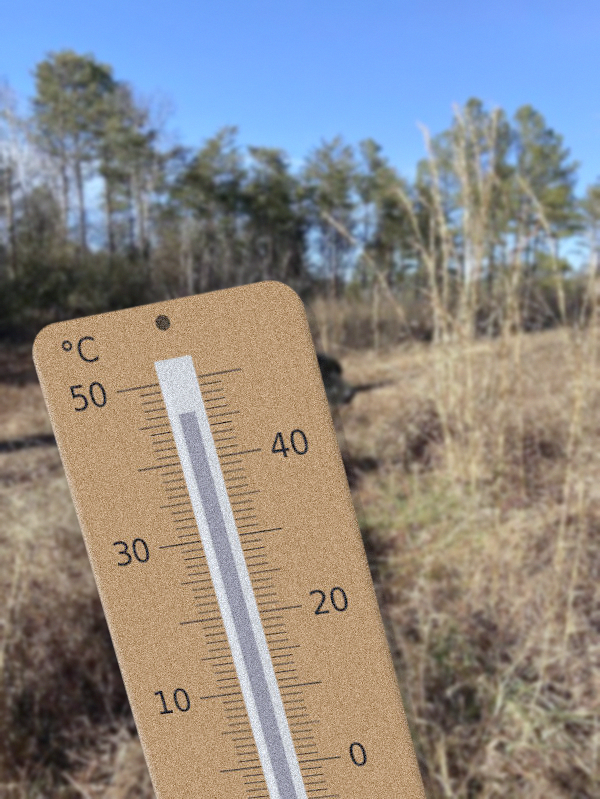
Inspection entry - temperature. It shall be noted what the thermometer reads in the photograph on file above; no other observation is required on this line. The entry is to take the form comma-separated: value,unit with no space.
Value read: 46,°C
